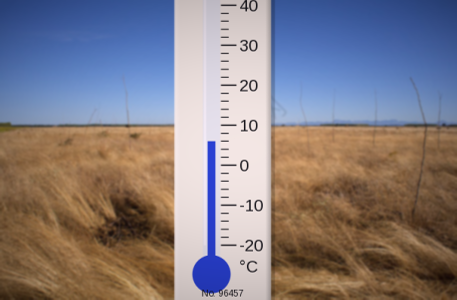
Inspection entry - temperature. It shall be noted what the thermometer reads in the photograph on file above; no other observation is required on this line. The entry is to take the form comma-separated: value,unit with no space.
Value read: 6,°C
